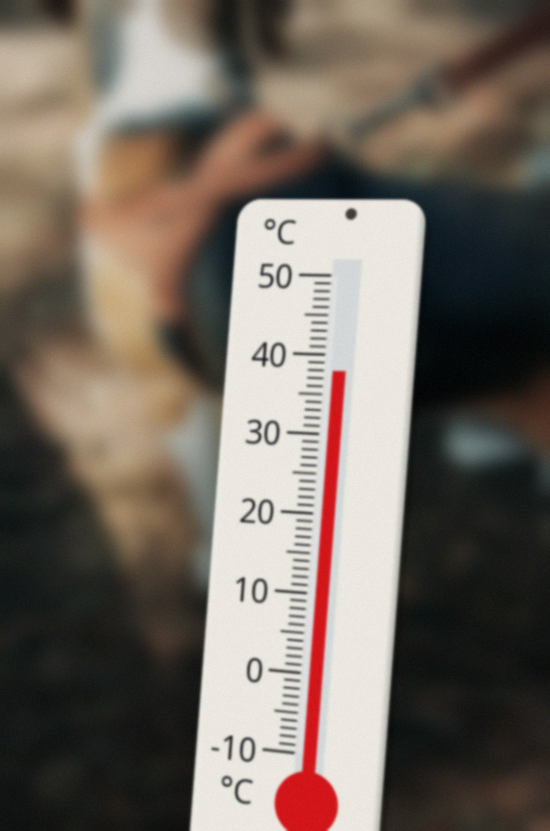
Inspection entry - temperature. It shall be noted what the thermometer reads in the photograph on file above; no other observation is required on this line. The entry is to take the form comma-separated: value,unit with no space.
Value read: 38,°C
